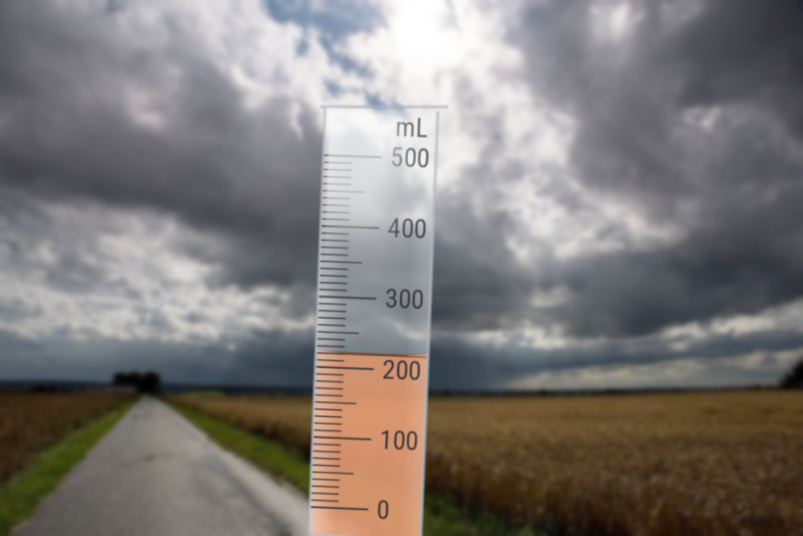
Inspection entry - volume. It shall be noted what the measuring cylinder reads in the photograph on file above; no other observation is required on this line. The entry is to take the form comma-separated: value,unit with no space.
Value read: 220,mL
